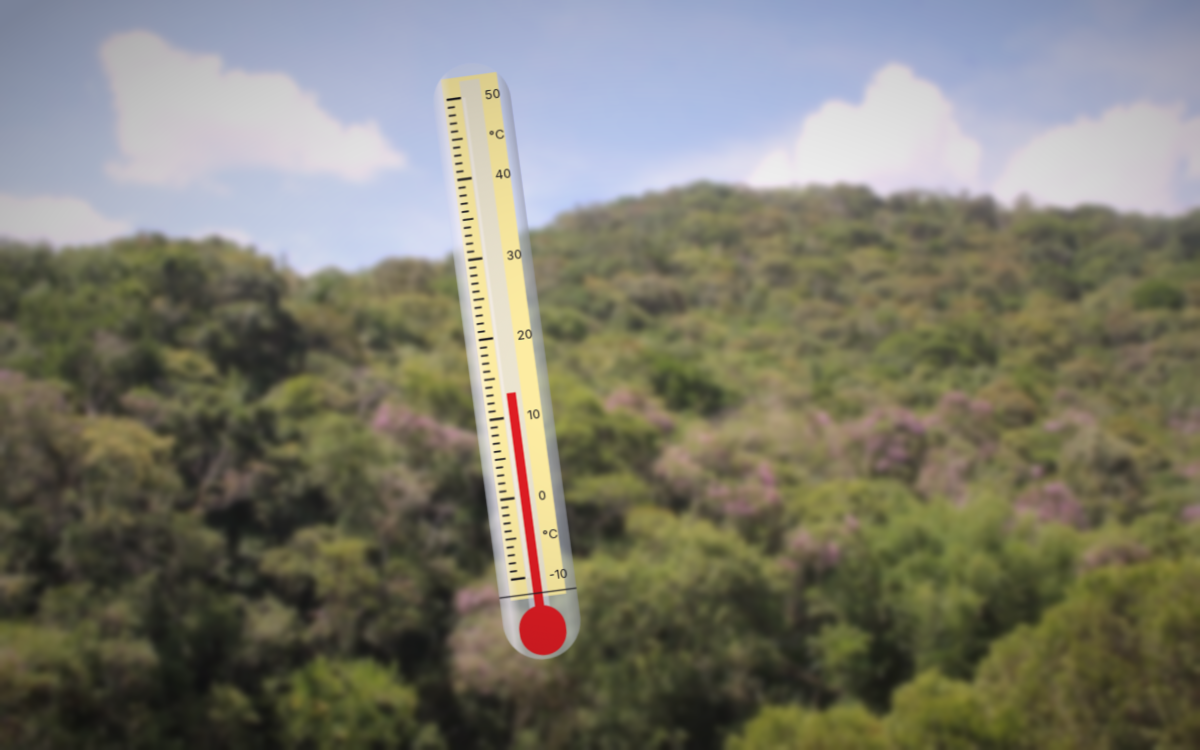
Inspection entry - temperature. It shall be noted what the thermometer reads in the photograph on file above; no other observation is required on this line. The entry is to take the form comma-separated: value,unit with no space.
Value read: 13,°C
